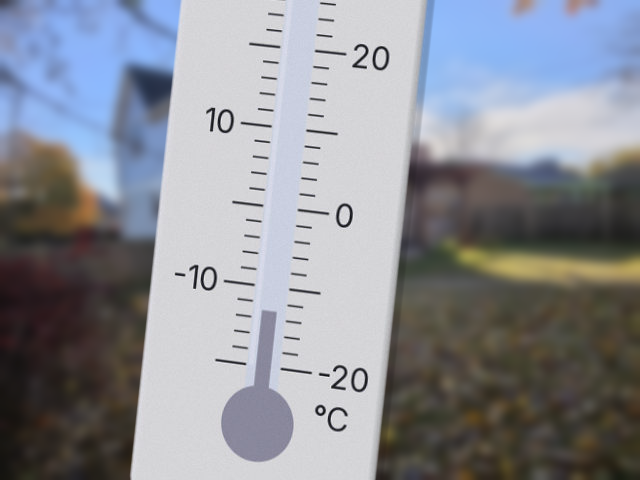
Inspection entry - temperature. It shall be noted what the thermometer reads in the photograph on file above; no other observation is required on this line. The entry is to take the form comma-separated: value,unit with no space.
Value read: -13,°C
